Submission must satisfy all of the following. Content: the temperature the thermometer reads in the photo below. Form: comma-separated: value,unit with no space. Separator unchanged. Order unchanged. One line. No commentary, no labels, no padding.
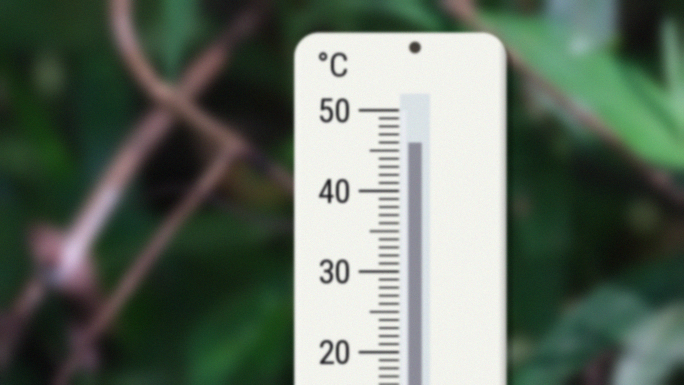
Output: 46,°C
